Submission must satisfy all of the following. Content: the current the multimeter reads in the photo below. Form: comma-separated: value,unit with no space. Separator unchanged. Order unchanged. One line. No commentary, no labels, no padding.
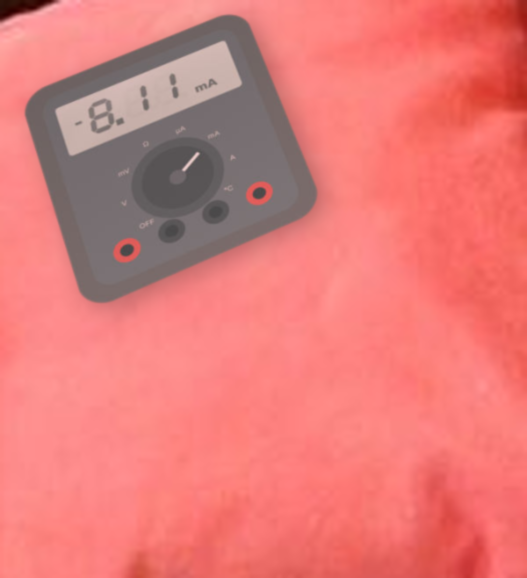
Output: -8.11,mA
